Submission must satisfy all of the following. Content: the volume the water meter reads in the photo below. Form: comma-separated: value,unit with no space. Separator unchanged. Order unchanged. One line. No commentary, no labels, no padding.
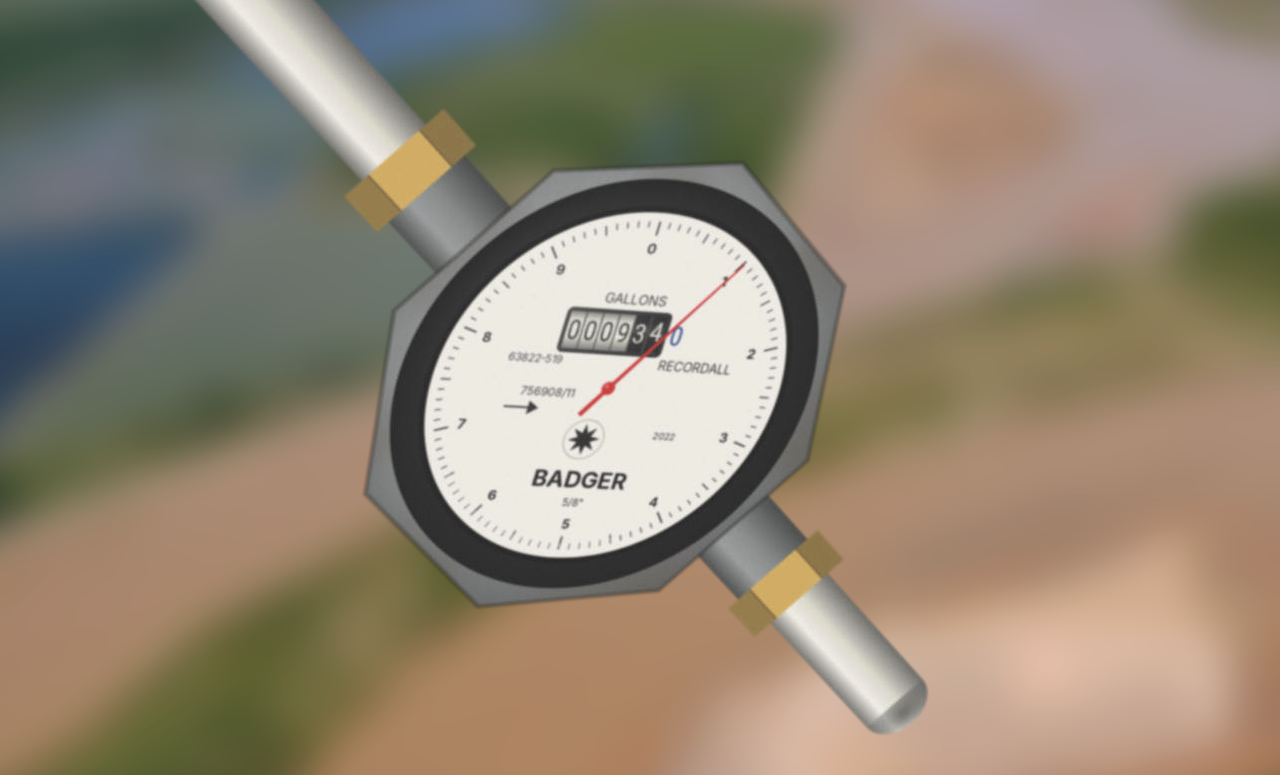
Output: 9341.0,gal
